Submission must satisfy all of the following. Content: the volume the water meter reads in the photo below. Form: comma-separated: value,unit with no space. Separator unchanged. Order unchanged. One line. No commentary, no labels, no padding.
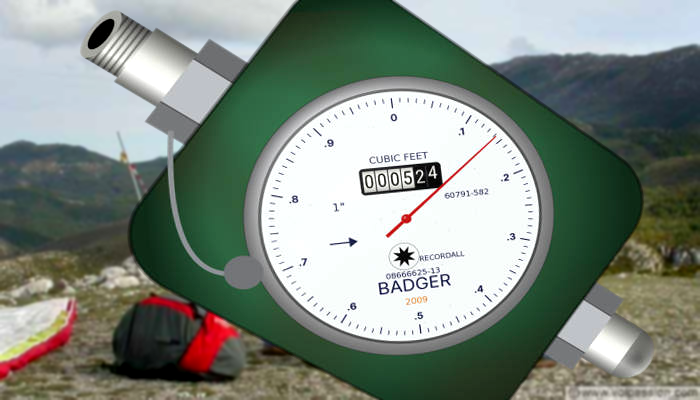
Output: 524.14,ft³
